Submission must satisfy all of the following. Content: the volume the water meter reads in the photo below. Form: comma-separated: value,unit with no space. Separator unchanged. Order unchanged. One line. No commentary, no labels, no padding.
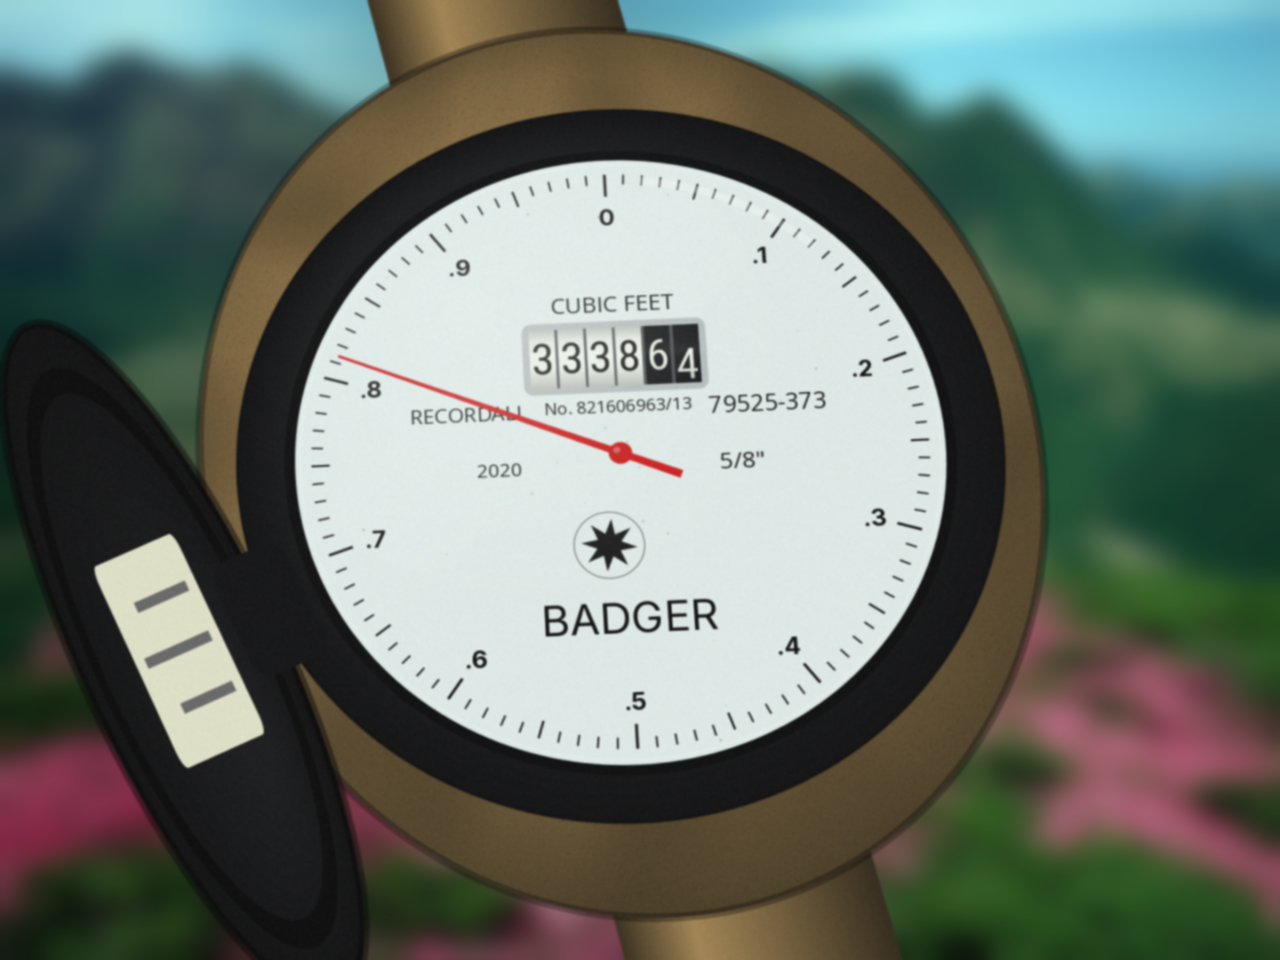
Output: 333863.81,ft³
